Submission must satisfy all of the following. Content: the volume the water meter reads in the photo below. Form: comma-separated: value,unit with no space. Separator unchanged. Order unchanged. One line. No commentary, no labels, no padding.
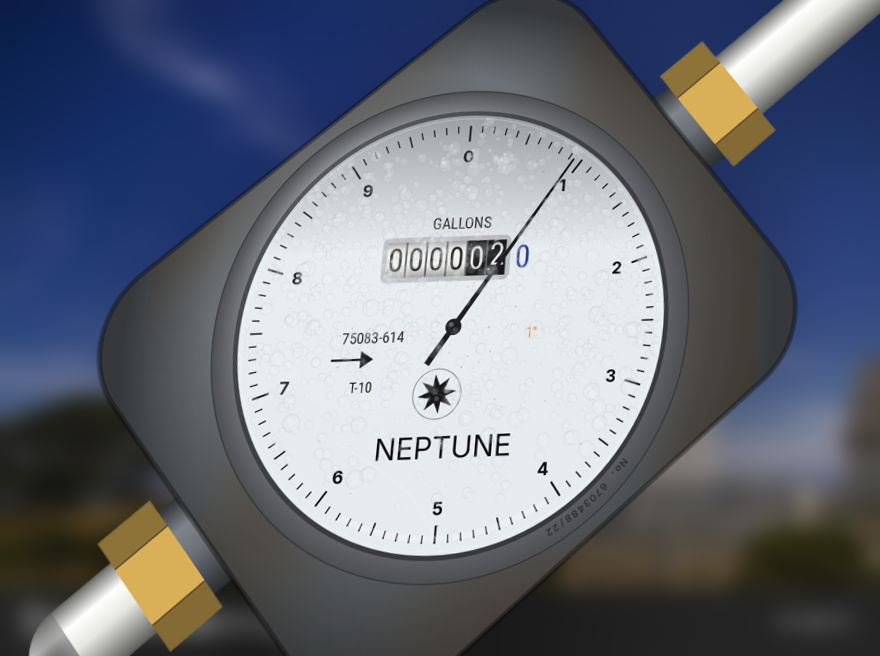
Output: 20.9,gal
